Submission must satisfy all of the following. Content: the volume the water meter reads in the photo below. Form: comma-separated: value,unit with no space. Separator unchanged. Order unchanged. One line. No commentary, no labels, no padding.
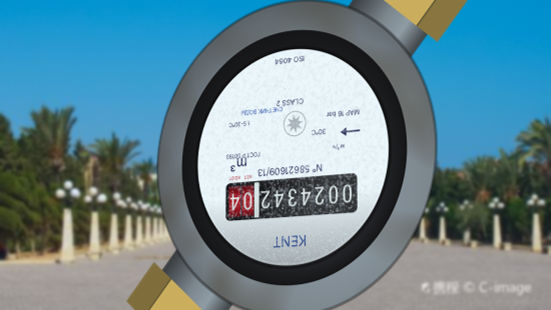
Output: 24342.04,m³
